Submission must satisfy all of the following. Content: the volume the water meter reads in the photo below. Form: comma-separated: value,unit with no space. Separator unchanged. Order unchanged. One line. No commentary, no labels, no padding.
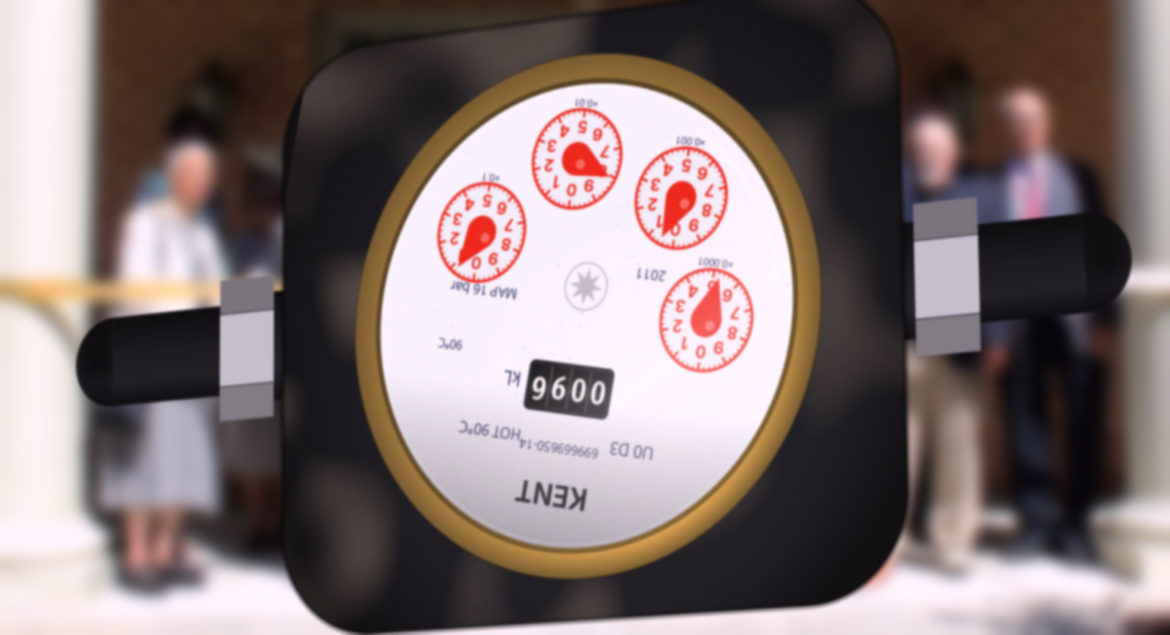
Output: 96.0805,kL
